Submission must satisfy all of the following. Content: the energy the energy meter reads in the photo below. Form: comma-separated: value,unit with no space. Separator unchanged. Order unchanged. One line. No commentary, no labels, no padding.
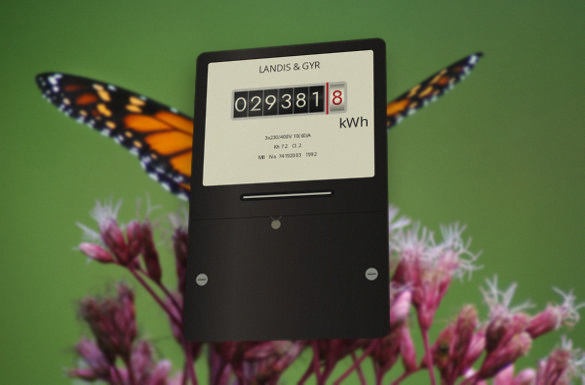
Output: 29381.8,kWh
